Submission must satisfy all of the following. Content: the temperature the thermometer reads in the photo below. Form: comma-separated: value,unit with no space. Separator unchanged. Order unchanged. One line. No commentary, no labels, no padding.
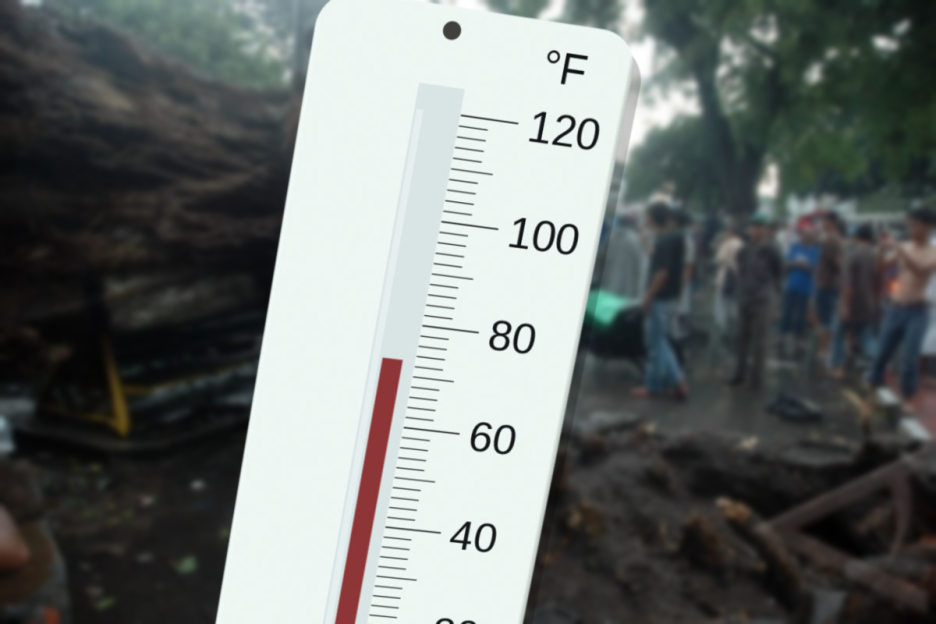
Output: 73,°F
